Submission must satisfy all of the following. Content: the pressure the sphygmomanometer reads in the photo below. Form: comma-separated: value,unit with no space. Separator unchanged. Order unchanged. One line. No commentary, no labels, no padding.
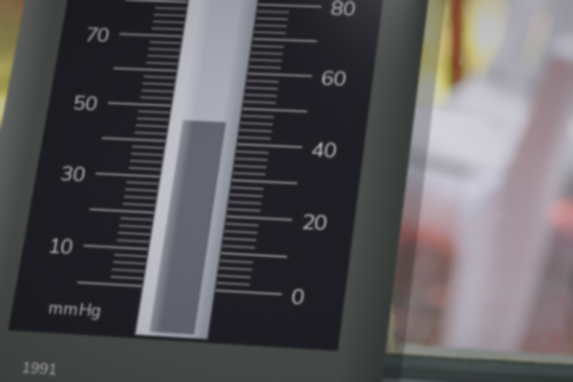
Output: 46,mmHg
